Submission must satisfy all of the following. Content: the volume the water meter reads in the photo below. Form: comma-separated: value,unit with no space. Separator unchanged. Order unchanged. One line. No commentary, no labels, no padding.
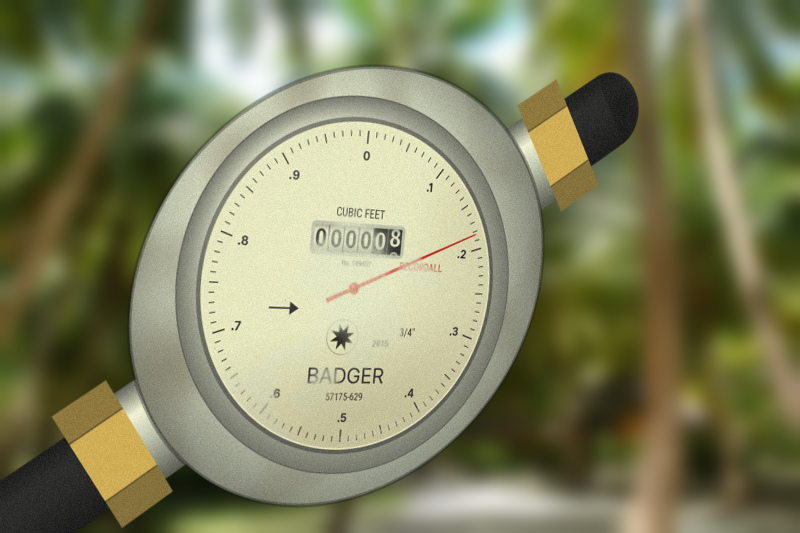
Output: 8.18,ft³
